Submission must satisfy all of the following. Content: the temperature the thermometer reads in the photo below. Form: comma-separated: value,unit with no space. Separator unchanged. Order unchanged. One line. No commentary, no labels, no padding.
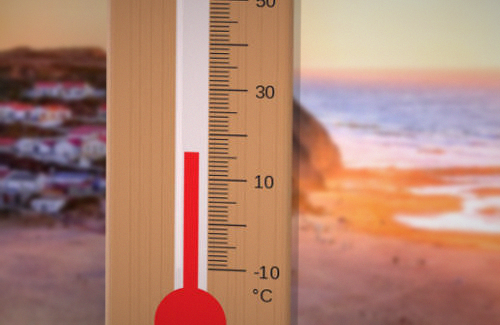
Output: 16,°C
